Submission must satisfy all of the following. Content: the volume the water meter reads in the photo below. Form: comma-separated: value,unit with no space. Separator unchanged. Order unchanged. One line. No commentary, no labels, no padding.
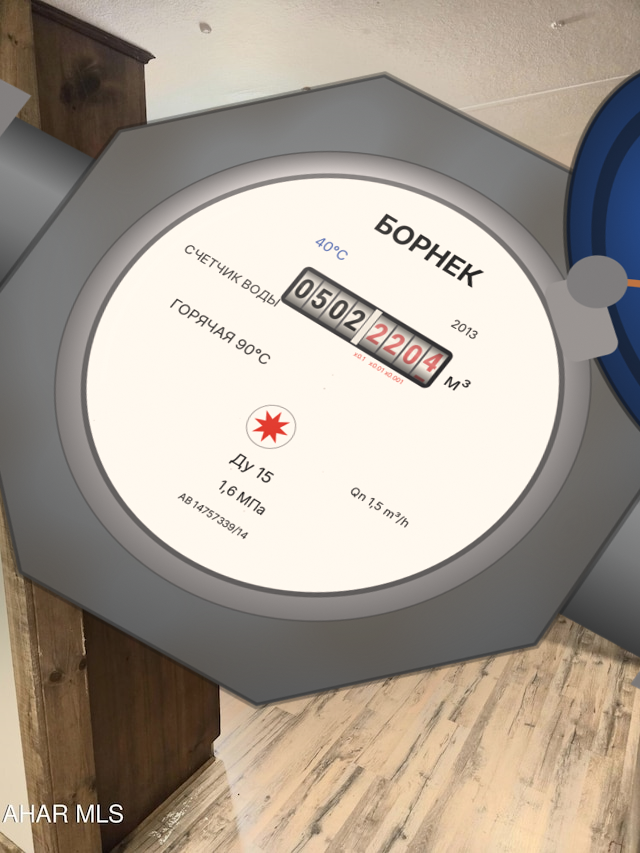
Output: 502.2204,m³
